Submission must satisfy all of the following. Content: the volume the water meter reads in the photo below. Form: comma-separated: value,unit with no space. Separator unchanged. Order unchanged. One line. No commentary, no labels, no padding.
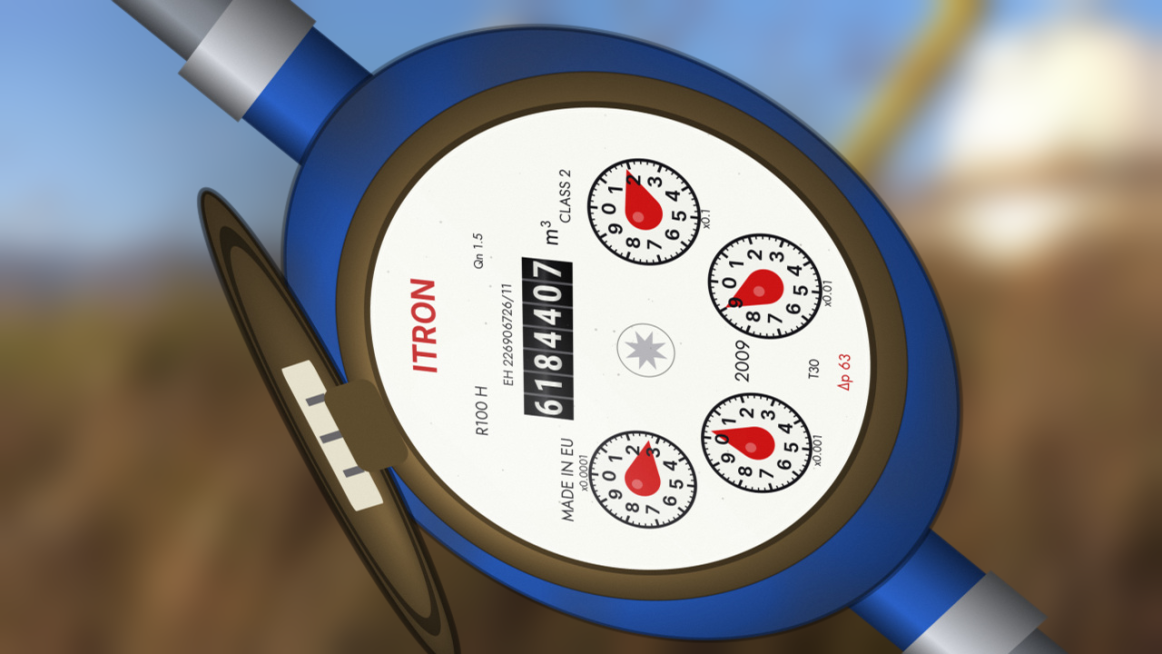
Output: 6184407.1902,m³
